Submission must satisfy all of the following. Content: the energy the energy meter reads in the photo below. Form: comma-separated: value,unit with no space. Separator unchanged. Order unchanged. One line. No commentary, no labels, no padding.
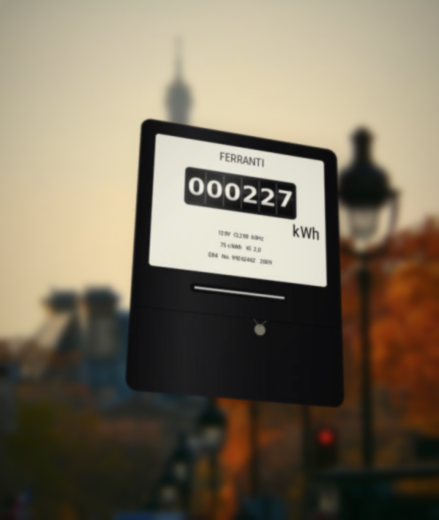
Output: 227,kWh
